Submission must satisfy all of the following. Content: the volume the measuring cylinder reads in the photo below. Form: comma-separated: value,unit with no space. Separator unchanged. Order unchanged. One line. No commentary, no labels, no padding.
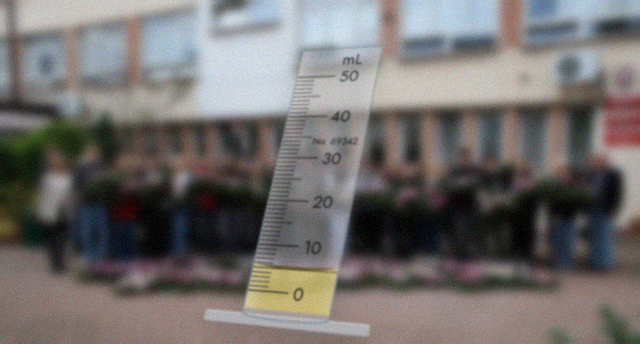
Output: 5,mL
